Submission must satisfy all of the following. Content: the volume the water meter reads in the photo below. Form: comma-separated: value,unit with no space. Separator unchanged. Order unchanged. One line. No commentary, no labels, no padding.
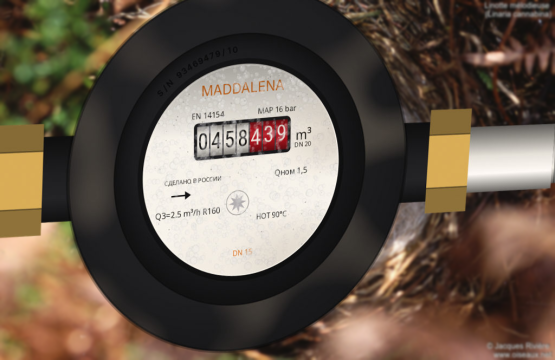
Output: 458.439,m³
